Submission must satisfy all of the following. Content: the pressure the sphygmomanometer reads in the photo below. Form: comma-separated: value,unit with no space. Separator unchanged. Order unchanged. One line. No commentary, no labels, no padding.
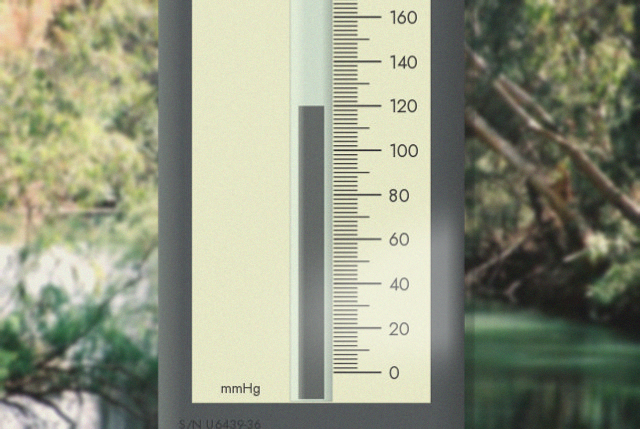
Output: 120,mmHg
